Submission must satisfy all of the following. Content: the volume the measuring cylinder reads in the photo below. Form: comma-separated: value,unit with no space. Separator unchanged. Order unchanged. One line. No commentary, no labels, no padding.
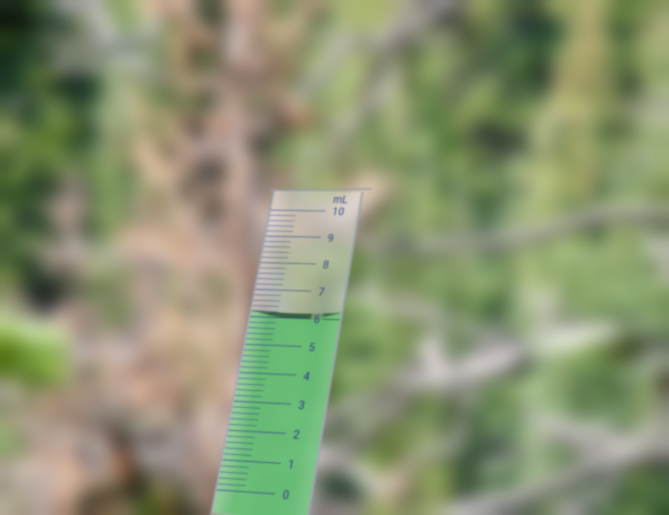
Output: 6,mL
